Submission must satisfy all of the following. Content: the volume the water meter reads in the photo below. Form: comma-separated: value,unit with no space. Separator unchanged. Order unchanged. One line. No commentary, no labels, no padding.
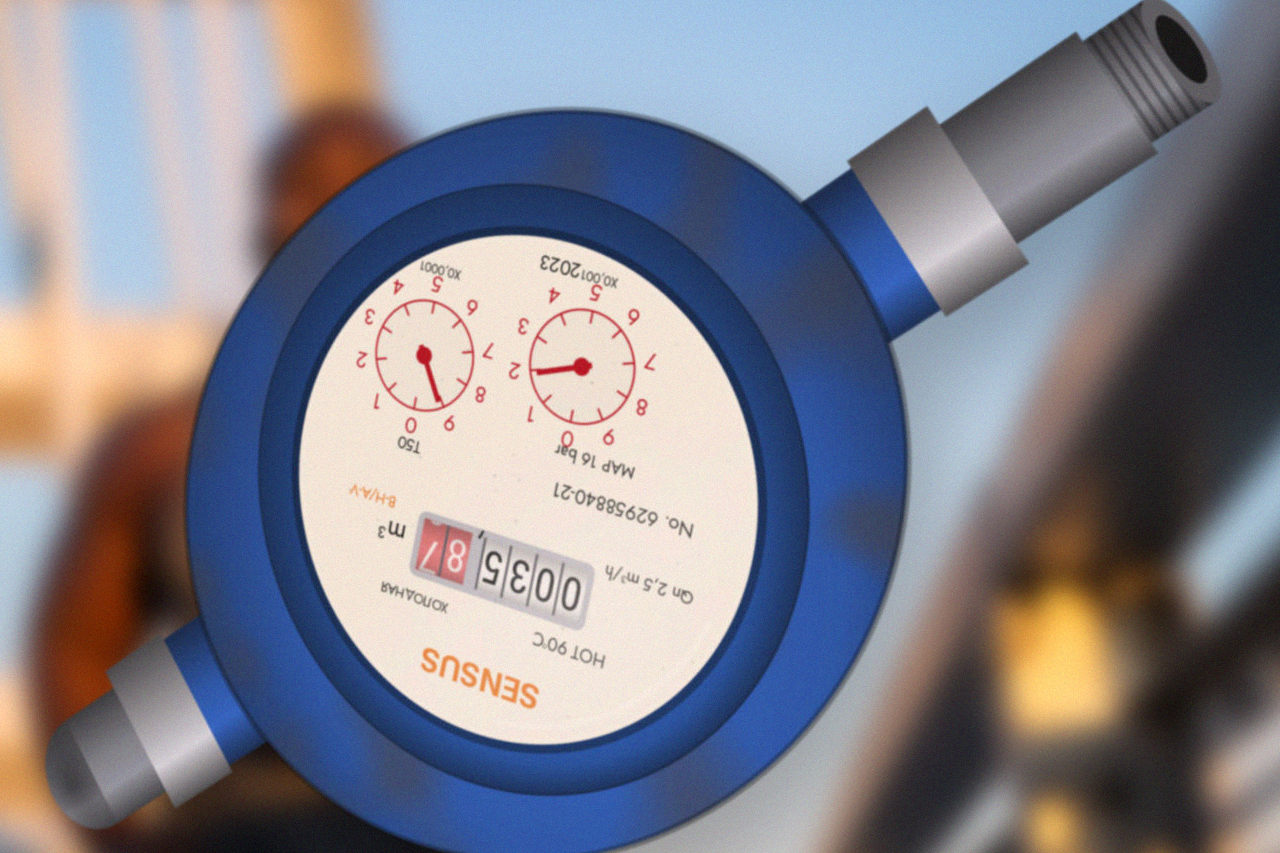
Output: 35.8719,m³
